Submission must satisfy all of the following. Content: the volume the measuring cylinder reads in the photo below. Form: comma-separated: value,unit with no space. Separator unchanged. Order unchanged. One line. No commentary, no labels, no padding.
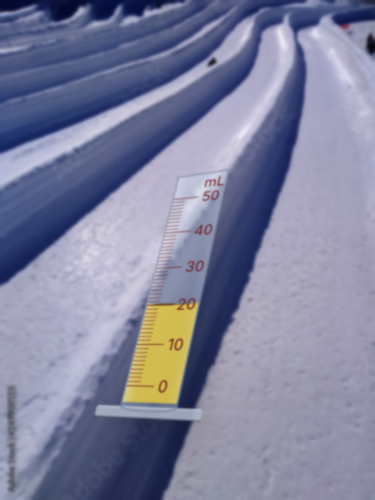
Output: 20,mL
